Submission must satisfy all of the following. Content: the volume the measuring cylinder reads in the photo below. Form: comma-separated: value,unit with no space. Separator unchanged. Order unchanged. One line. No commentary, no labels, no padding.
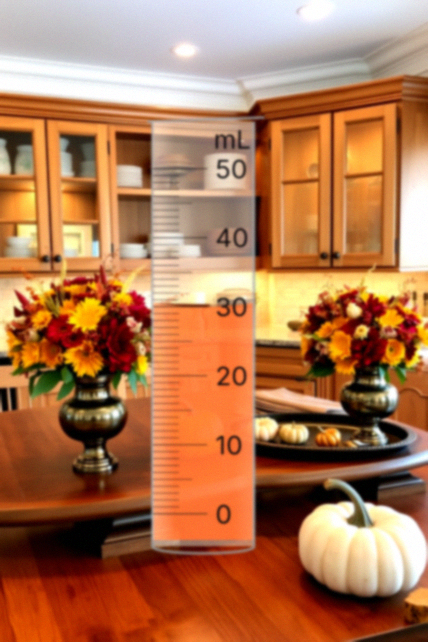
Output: 30,mL
